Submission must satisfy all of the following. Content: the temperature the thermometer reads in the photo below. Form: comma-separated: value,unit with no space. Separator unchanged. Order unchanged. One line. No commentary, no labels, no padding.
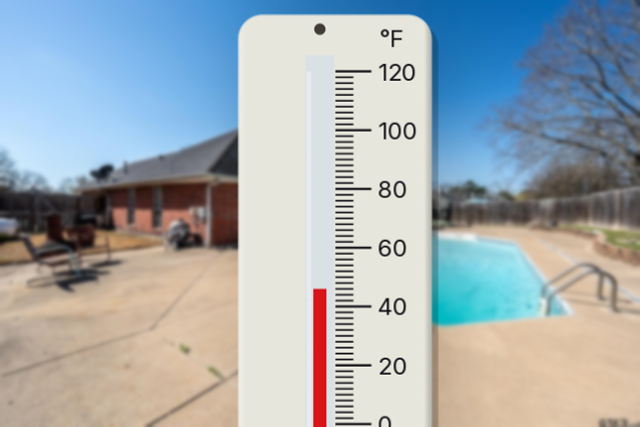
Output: 46,°F
